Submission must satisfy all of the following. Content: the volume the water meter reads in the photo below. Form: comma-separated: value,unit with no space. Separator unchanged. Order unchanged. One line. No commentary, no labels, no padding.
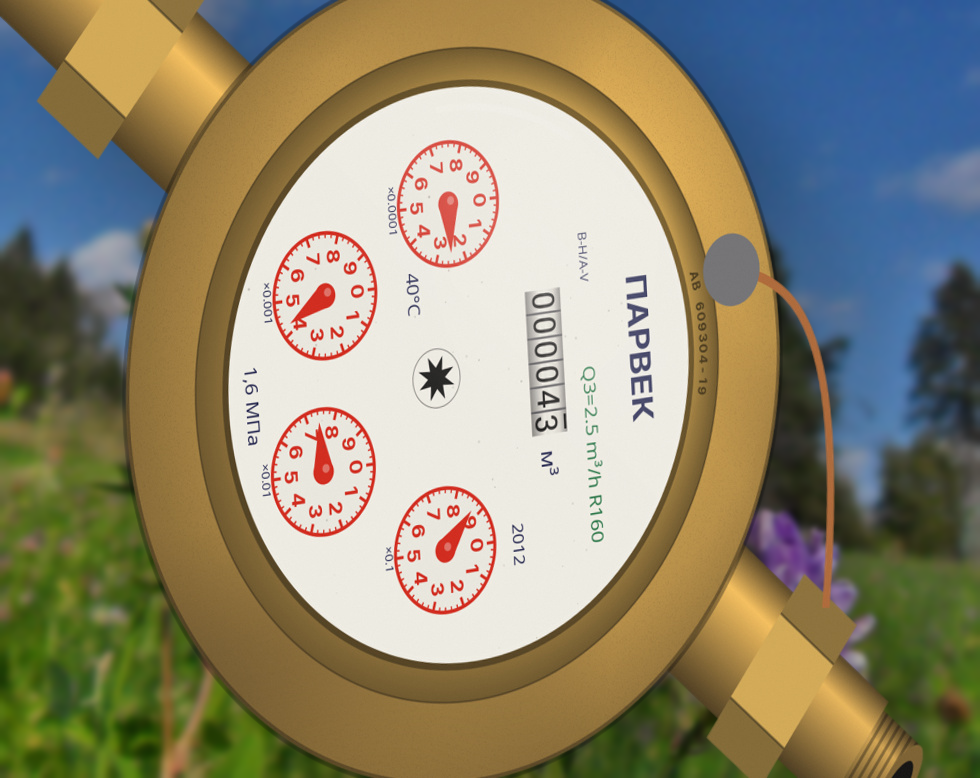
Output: 42.8742,m³
